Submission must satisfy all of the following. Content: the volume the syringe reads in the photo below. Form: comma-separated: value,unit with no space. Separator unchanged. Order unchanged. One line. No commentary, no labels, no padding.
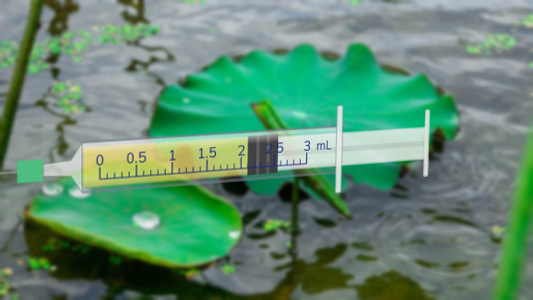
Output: 2.1,mL
